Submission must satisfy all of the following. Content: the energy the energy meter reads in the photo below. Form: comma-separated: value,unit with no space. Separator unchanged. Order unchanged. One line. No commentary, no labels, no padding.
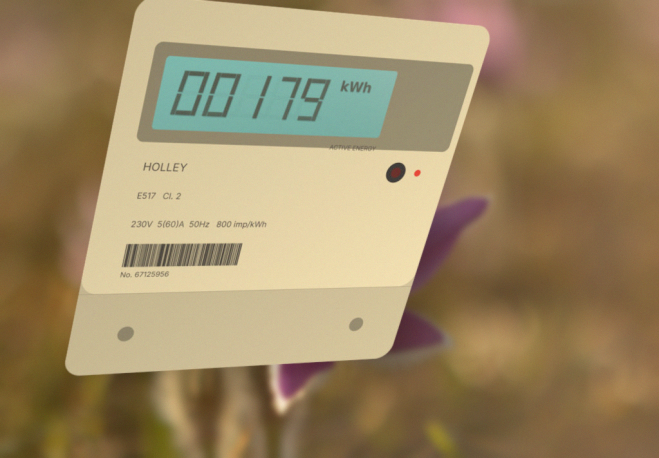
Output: 179,kWh
